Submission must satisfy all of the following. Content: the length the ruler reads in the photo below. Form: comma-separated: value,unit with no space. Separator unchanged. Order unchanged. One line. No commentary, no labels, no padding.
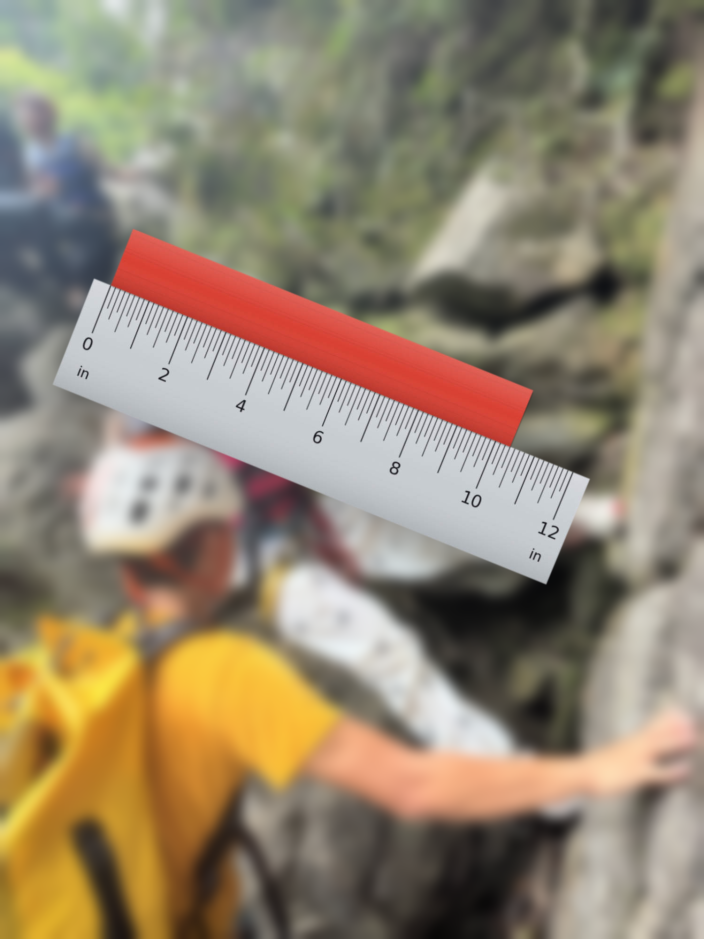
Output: 10.375,in
